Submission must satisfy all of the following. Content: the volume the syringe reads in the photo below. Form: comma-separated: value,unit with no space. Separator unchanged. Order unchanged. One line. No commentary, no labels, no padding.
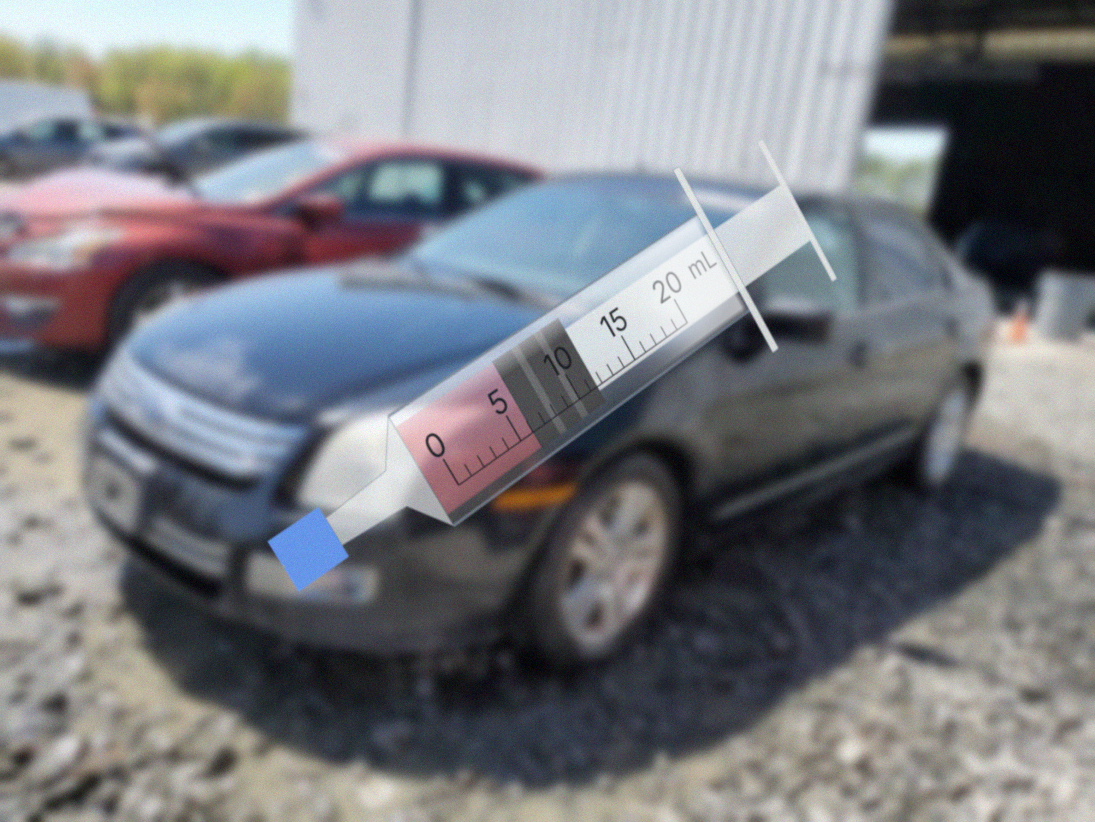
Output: 6,mL
